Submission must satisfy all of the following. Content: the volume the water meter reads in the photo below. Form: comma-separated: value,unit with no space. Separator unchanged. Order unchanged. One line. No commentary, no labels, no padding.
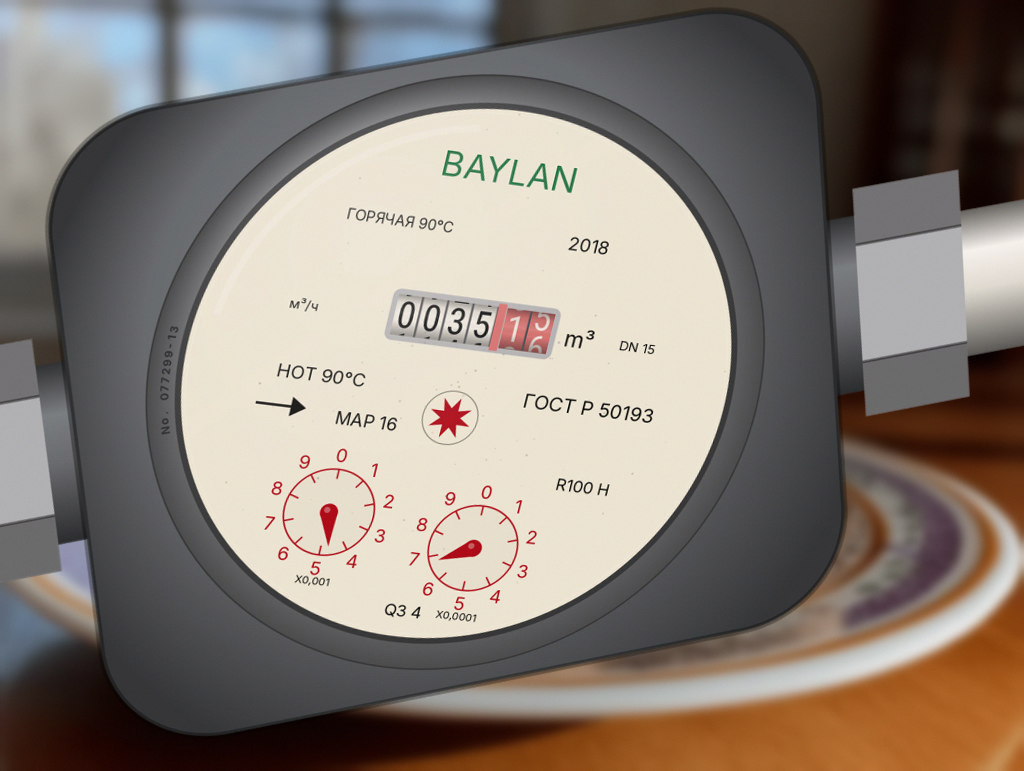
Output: 35.1546,m³
